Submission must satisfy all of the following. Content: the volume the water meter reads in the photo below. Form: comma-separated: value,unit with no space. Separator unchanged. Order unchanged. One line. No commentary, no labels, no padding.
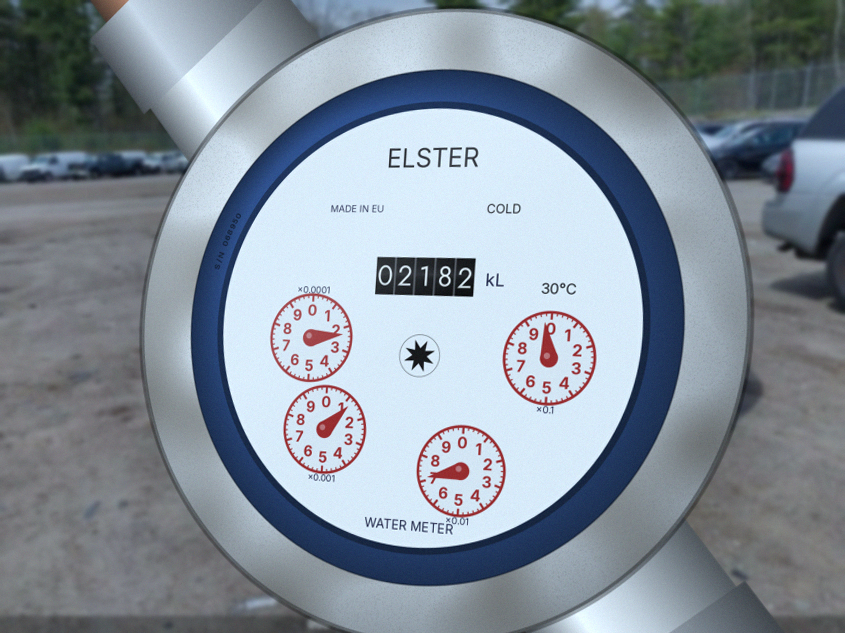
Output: 2181.9712,kL
